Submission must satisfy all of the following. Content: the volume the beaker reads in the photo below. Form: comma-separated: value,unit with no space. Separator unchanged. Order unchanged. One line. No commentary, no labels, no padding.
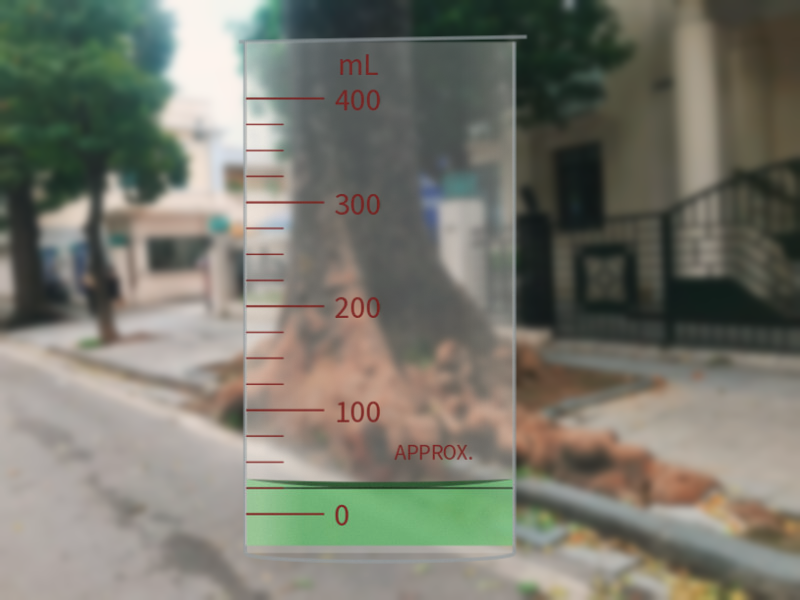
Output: 25,mL
